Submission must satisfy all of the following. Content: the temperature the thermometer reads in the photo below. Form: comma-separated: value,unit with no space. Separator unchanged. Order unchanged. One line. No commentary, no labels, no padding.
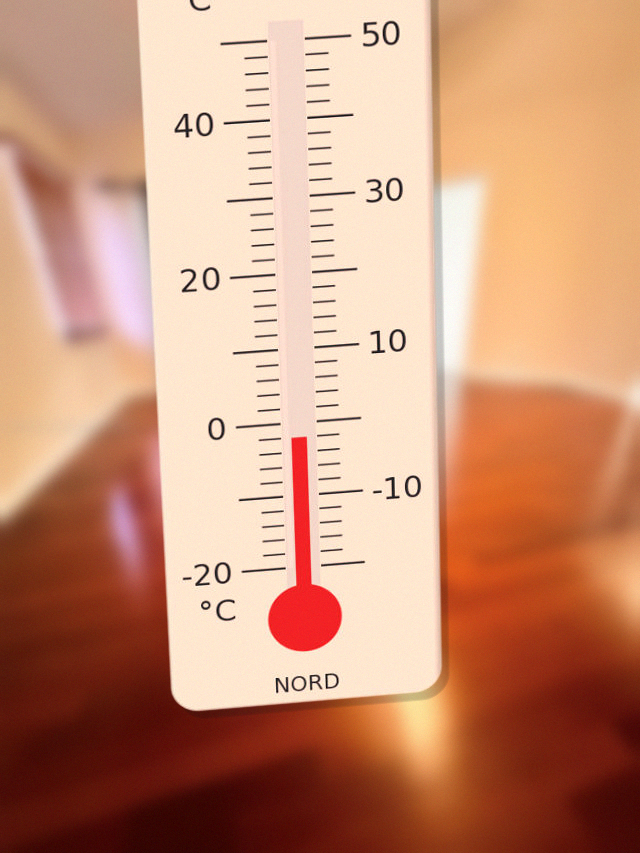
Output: -2,°C
